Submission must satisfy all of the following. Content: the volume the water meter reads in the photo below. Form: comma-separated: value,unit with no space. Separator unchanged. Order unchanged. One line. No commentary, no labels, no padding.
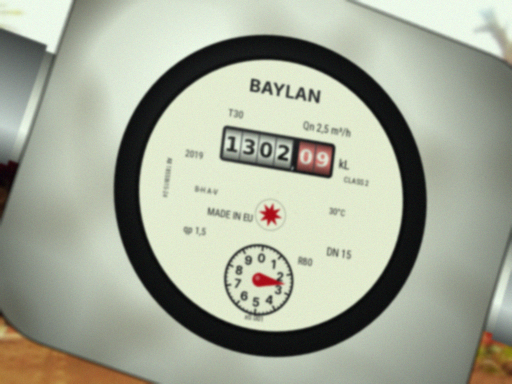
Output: 1302.092,kL
